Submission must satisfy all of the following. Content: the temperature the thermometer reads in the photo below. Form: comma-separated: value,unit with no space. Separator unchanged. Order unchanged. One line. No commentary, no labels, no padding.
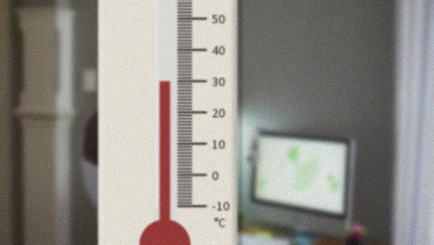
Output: 30,°C
